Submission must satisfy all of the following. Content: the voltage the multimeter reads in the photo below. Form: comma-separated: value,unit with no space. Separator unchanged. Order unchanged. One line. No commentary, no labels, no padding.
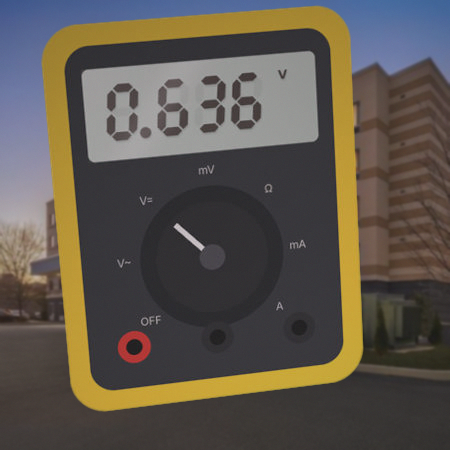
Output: 0.636,V
